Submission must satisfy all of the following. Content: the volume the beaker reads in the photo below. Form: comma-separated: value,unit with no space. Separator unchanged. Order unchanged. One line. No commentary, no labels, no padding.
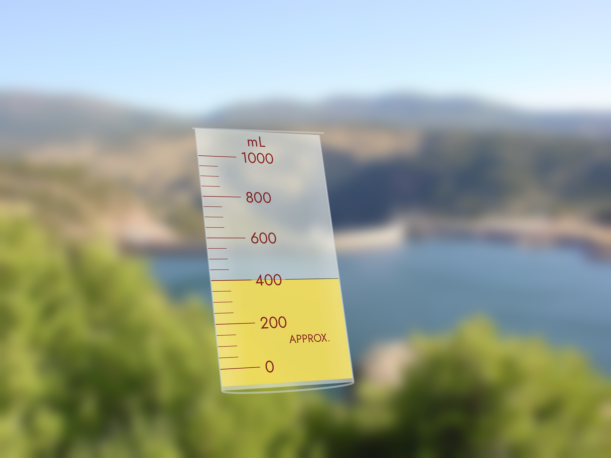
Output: 400,mL
